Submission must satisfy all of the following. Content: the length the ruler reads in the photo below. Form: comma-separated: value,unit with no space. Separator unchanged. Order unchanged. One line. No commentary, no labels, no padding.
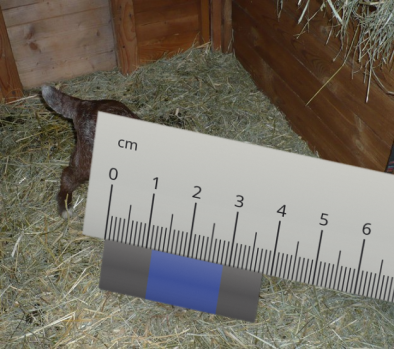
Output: 3.8,cm
